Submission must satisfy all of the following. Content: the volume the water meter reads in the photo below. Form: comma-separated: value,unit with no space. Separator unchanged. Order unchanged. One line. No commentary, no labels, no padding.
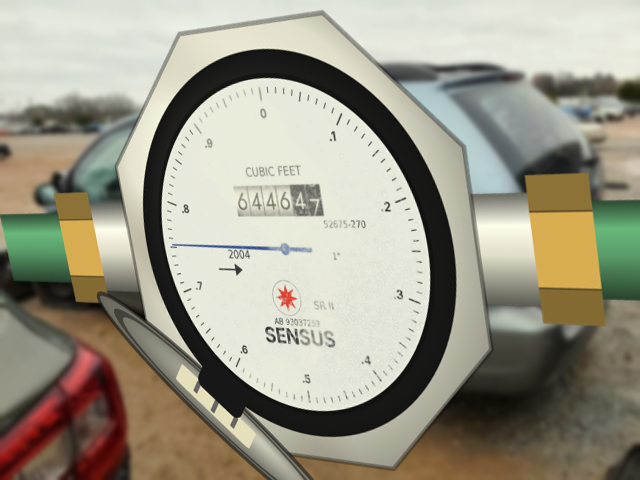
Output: 644646.75,ft³
